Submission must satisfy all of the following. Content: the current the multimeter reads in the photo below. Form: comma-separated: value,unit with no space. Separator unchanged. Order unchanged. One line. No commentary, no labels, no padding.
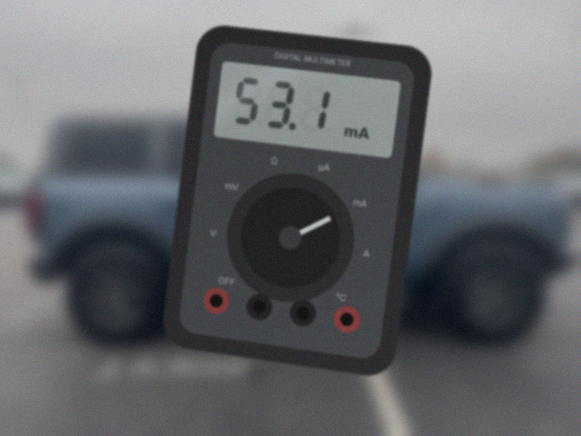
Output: 53.1,mA
